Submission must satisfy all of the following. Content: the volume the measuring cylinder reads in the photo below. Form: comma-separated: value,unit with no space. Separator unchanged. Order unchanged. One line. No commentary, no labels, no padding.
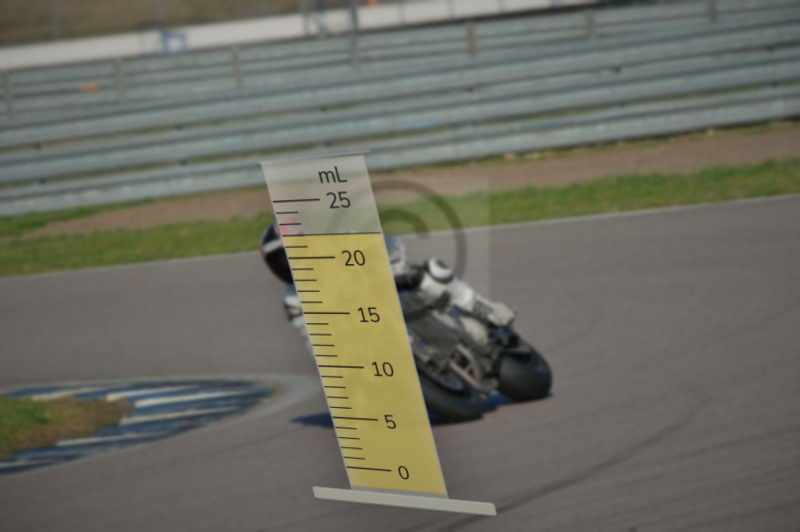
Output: 22,mL
